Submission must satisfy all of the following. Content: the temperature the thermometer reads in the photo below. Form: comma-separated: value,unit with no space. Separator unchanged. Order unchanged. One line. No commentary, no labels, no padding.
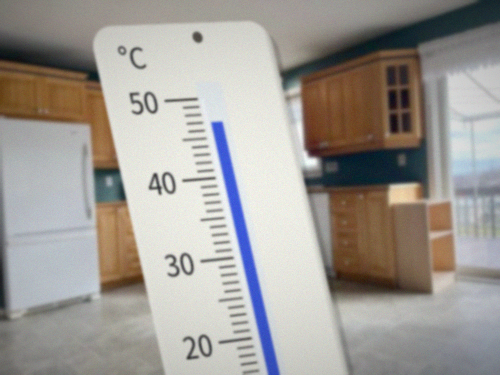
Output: 47,°C
